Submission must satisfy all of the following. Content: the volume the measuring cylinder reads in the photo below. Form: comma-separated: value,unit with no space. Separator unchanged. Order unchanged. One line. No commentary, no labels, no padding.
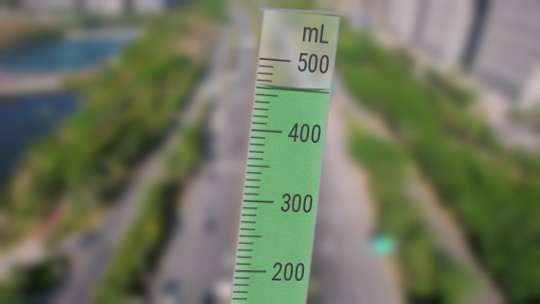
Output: 460,mL
